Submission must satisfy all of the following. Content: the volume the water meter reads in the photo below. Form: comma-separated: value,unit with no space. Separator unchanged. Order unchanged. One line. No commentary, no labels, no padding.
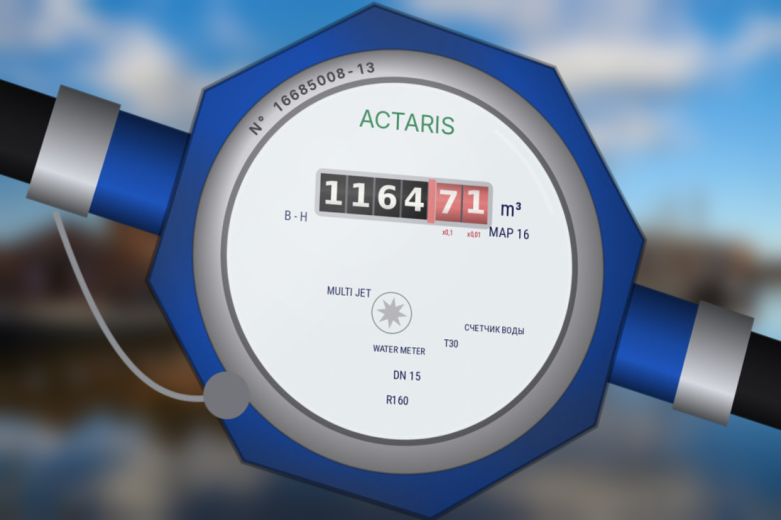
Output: 1164.71,m³
